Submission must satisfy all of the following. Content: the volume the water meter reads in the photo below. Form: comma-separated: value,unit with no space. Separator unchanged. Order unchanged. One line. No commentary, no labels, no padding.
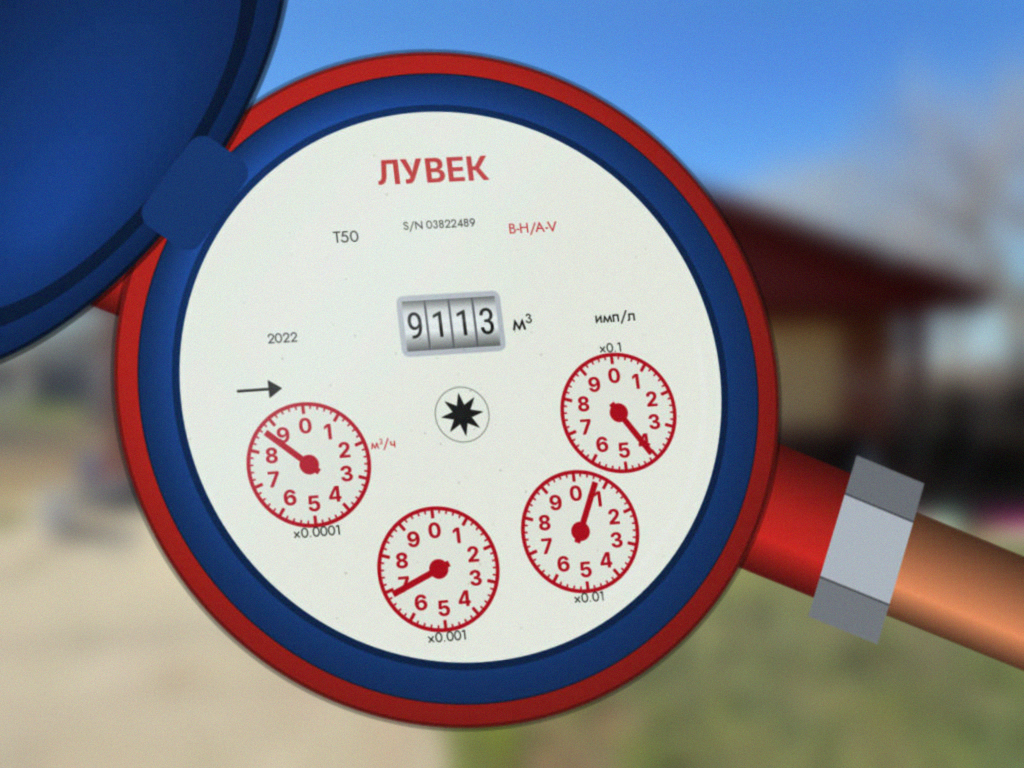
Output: 9113.4068,m³
